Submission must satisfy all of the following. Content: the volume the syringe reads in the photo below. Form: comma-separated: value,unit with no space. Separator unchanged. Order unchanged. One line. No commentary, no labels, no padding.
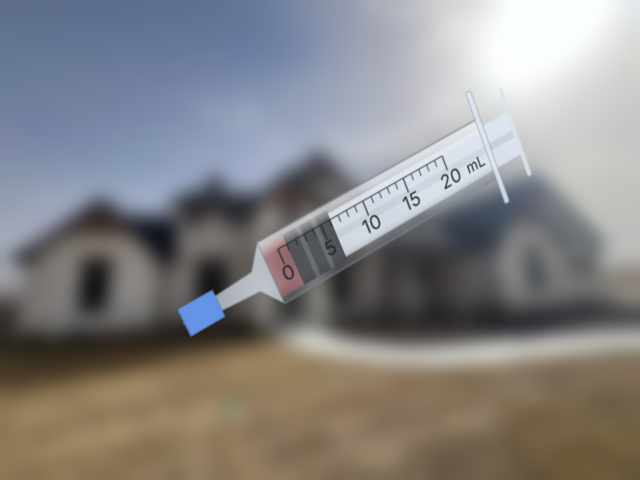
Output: 1,mL
